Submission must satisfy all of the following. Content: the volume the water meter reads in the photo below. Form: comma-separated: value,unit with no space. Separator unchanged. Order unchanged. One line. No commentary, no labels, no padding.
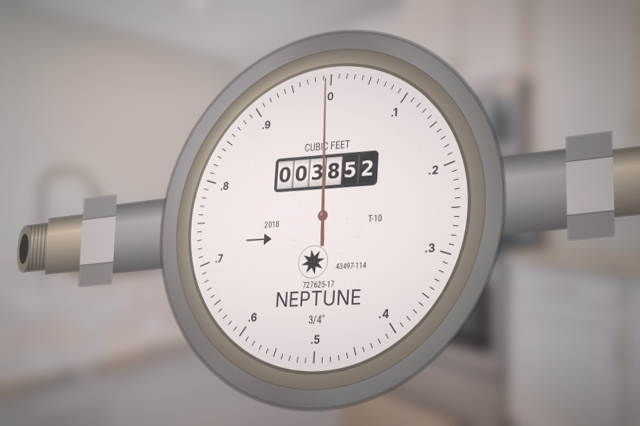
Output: 3851.99,ft³
